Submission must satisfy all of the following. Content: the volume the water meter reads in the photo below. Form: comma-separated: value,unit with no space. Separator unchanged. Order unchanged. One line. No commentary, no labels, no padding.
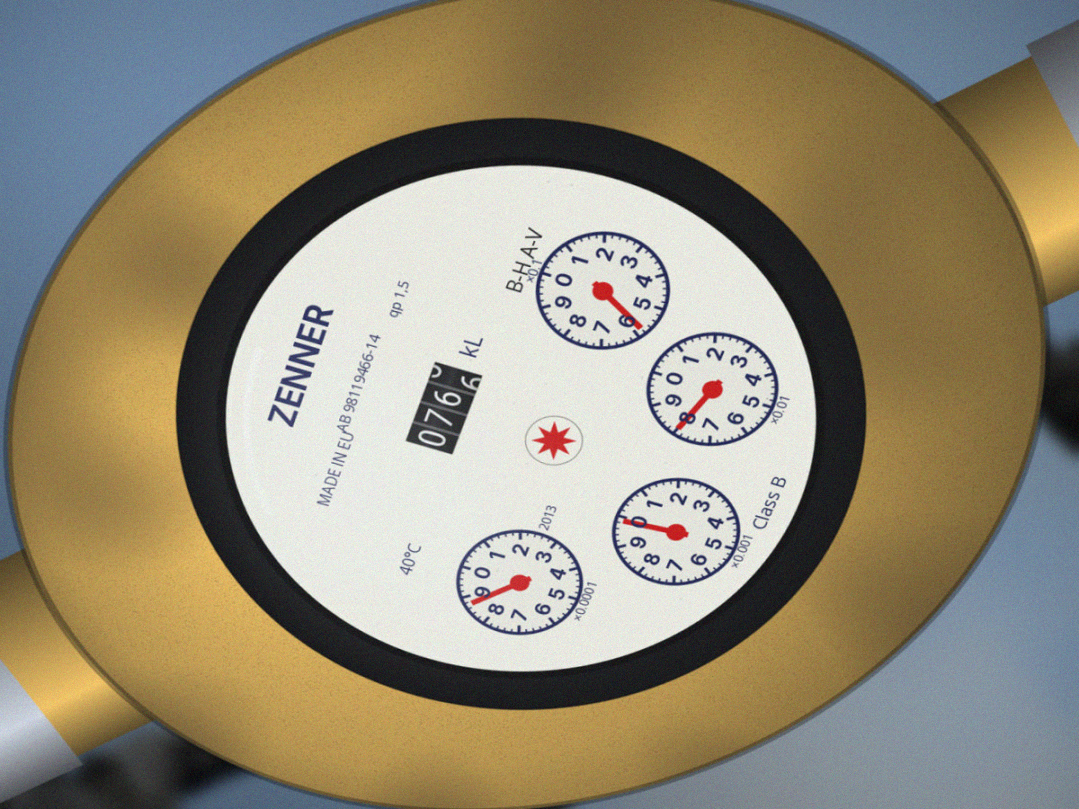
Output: 765.5798,kL
